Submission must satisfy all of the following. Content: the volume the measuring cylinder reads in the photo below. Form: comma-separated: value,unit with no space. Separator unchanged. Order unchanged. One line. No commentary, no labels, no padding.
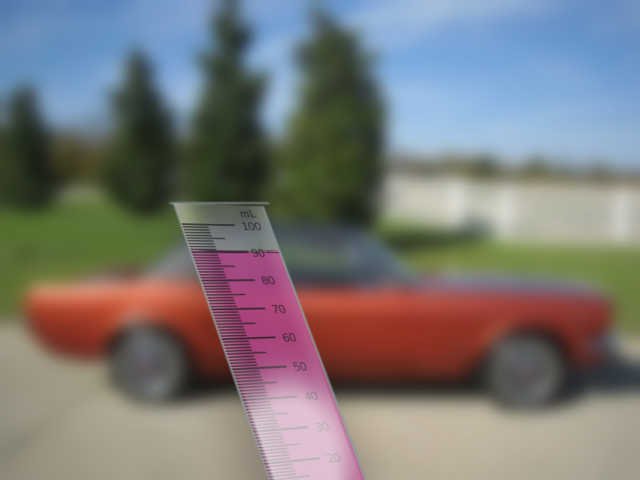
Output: 90,mL
